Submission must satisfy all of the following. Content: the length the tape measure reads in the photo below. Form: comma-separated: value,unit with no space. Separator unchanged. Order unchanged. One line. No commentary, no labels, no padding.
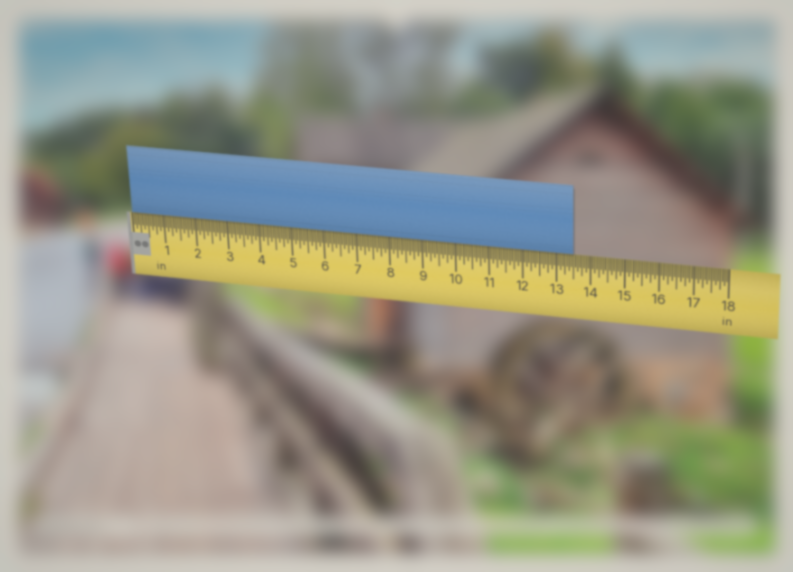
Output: 13.5,in
